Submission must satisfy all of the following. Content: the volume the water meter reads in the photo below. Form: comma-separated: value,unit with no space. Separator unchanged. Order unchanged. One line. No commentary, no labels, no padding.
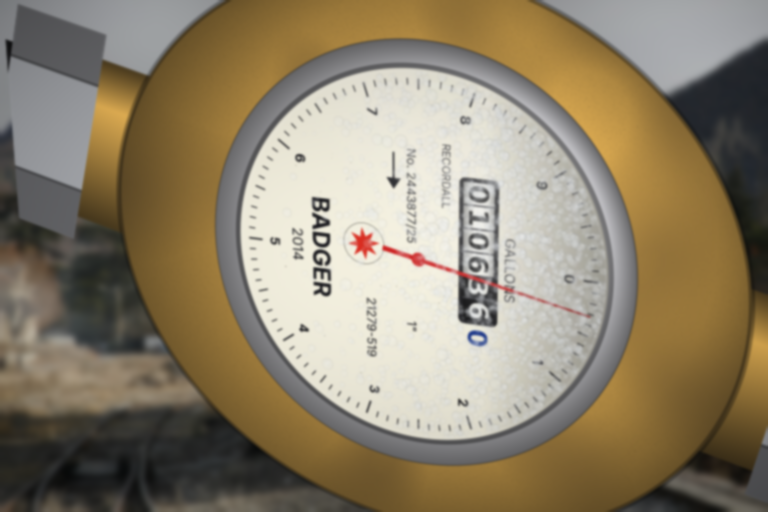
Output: 106360.3,gal
